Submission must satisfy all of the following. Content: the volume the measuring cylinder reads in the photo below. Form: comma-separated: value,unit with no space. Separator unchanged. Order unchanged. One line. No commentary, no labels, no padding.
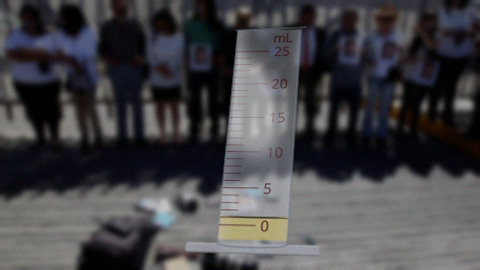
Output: 1,mL
